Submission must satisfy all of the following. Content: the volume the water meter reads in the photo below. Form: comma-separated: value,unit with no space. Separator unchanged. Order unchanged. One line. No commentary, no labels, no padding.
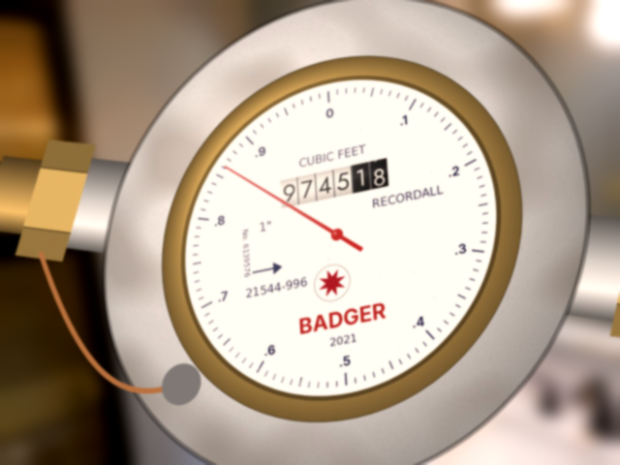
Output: 974517.86,ft³
